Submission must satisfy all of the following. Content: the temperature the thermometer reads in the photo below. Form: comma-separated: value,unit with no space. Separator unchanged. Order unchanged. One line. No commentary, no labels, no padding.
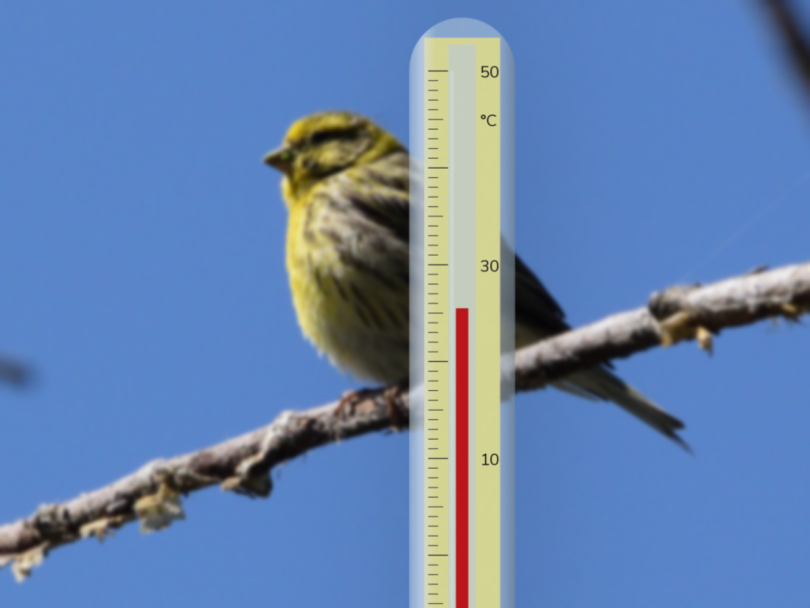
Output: 25.5,°C
